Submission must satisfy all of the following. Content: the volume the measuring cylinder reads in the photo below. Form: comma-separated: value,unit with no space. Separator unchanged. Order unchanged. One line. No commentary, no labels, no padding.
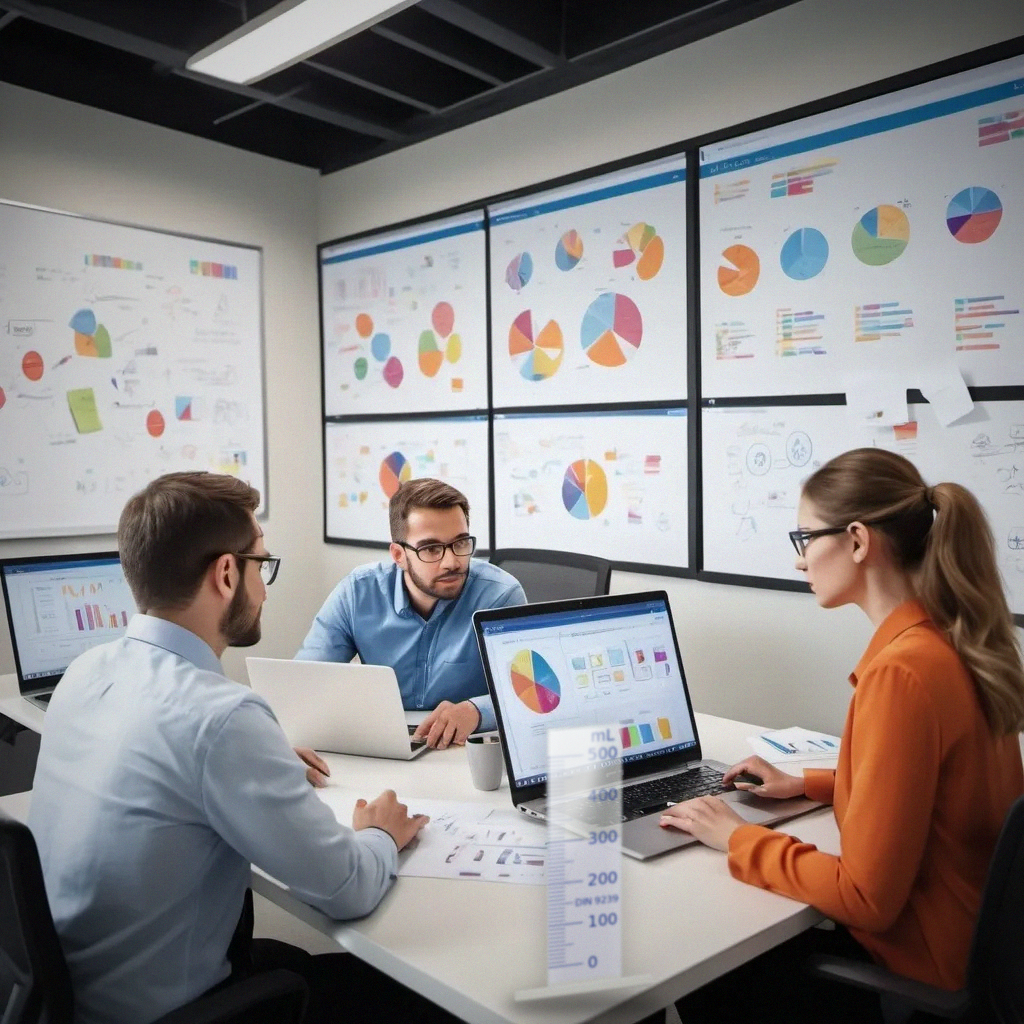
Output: 300,mL
